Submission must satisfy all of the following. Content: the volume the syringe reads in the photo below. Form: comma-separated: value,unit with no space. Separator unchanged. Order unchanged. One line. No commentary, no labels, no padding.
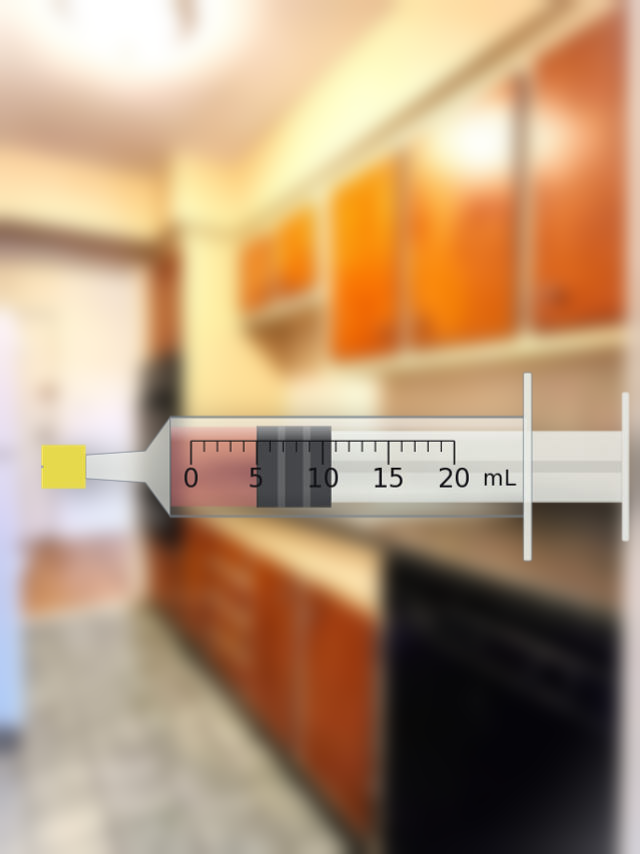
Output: 5,mL
